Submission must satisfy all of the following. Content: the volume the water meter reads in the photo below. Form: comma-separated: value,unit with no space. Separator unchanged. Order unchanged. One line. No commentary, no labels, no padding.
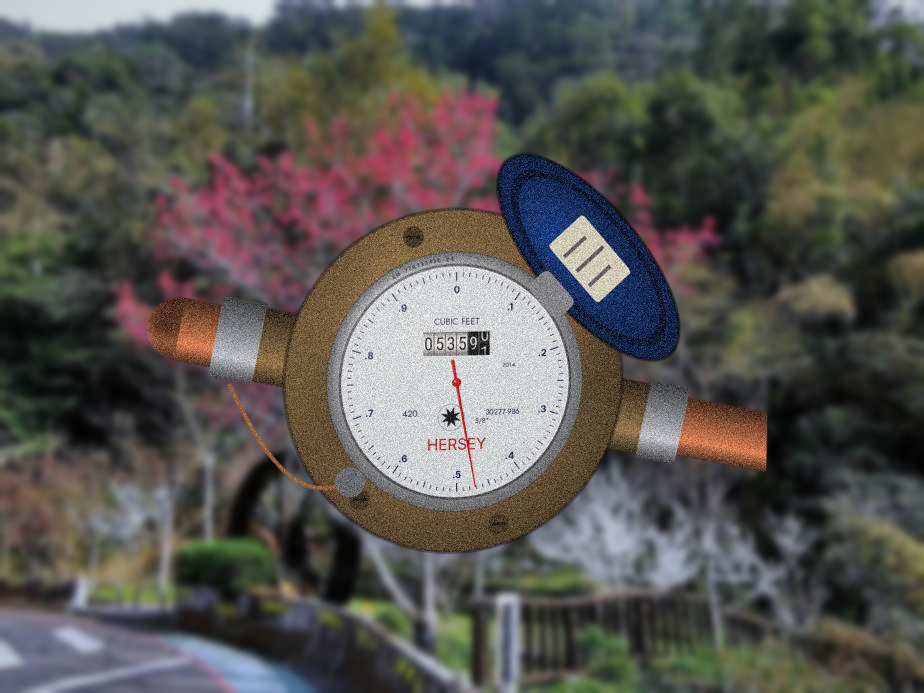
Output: 53590.47,ft³
